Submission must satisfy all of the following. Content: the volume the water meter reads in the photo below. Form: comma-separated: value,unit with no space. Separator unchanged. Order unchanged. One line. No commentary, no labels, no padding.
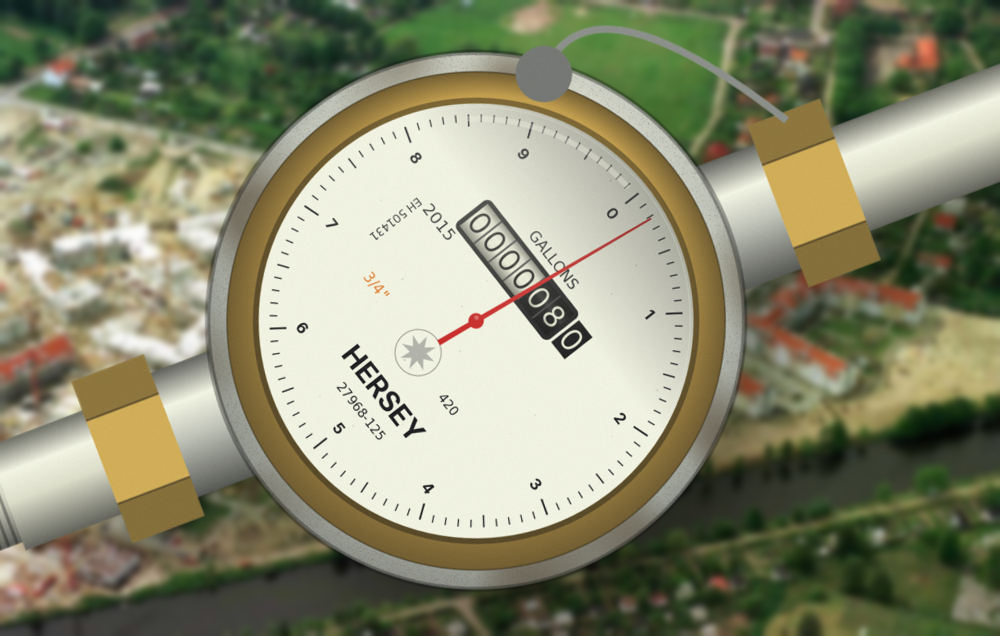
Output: 80.2,gal
